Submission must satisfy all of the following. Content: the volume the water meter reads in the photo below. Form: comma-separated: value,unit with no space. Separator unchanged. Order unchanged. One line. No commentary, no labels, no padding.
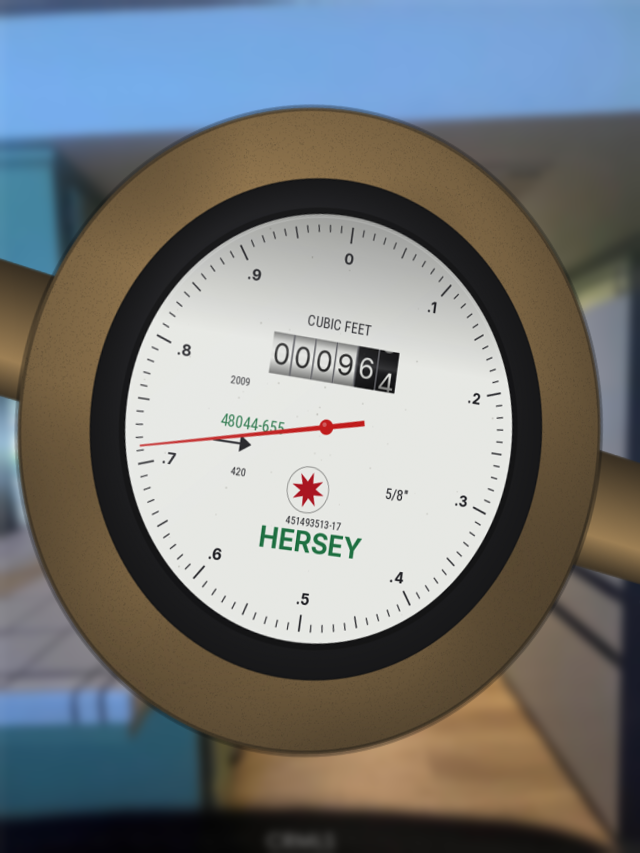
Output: 963.71,ft³
